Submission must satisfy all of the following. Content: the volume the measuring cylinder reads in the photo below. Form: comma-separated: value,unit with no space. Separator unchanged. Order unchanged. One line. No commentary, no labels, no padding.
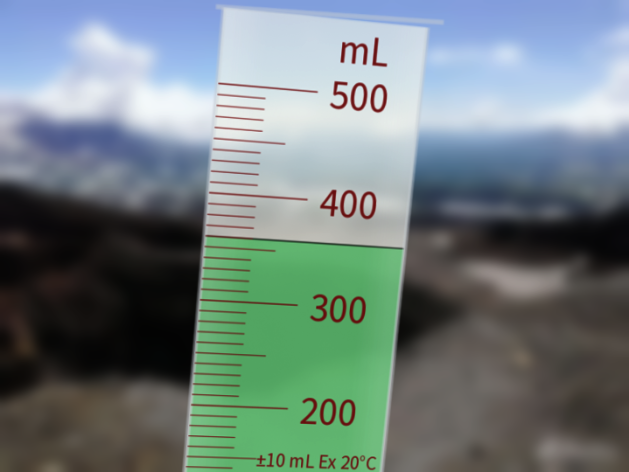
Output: 360,mL
